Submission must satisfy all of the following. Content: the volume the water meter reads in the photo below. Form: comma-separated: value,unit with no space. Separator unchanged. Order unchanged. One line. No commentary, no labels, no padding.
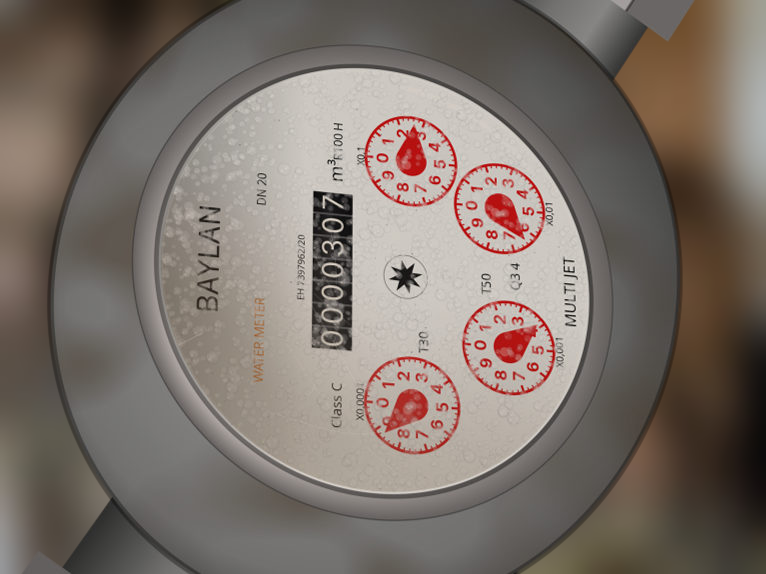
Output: 307.2638,m³
